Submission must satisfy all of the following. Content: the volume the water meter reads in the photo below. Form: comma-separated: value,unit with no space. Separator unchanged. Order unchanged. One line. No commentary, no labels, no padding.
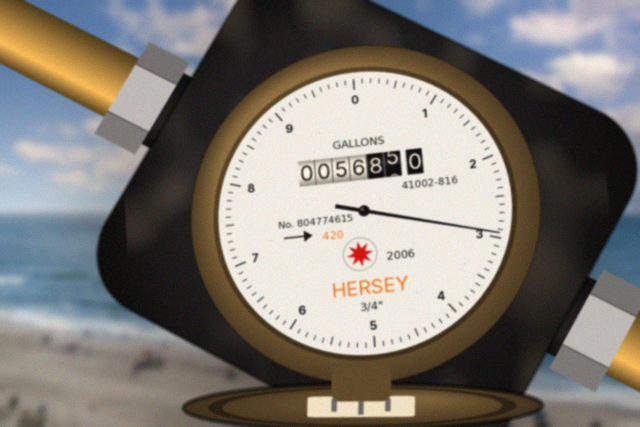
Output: 56852.9,gal
